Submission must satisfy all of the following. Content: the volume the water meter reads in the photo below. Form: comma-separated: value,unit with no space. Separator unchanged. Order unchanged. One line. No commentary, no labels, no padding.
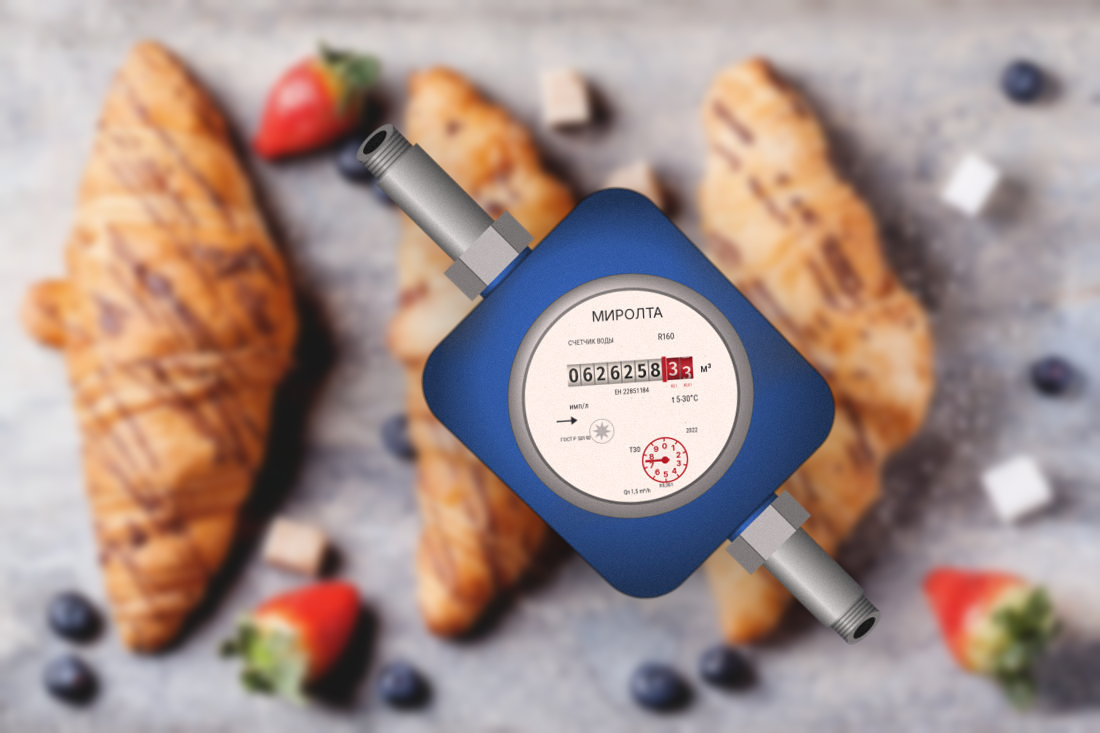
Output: 626258.327,m³
